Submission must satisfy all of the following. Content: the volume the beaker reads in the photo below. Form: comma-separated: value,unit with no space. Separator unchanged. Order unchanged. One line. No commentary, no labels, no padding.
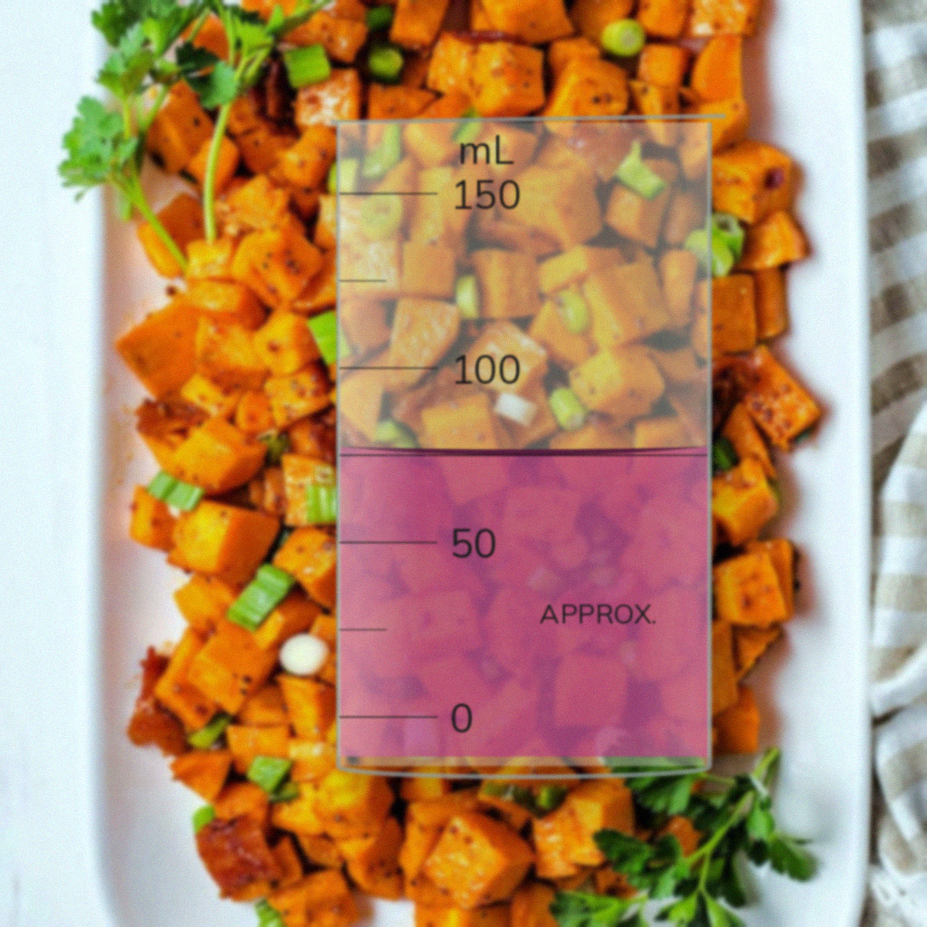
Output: 75,mL
